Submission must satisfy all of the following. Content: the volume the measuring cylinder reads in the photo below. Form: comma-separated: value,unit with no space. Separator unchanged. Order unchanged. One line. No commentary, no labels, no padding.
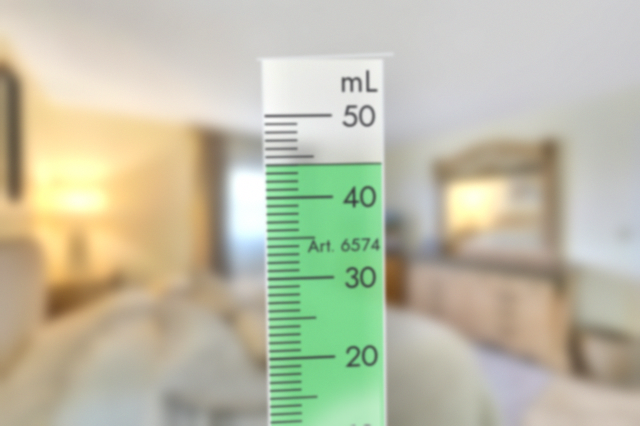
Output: 44,mL
